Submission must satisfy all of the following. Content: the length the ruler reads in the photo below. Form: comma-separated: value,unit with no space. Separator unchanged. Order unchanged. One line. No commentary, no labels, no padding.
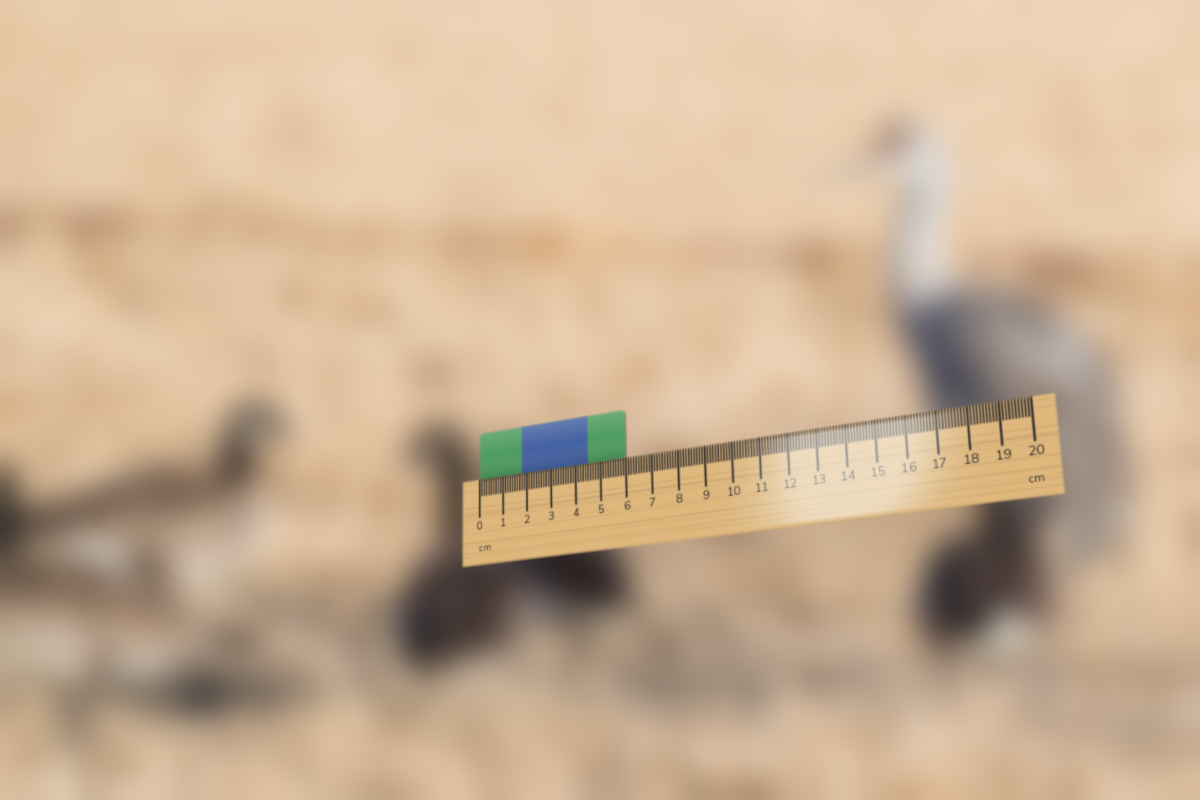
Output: 6,cm
